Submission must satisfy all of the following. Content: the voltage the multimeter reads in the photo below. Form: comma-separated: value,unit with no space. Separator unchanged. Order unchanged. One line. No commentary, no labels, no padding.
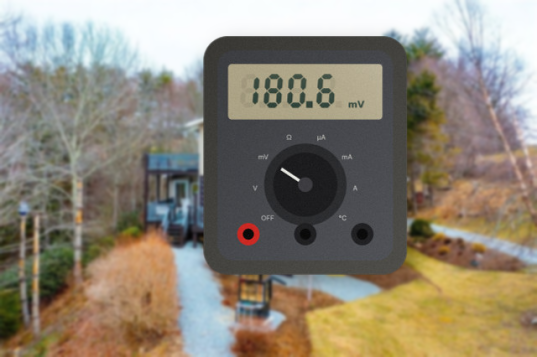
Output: 180.6,mV
